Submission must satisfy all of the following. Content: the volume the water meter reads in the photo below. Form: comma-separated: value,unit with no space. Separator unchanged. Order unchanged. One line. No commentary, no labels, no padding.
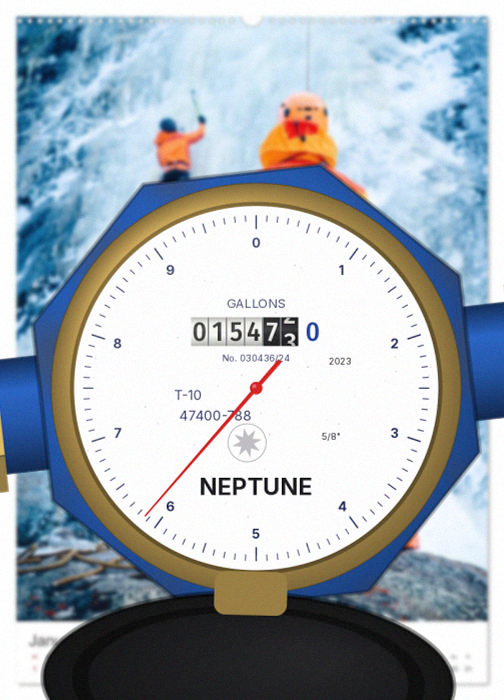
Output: 154726.1,gal
